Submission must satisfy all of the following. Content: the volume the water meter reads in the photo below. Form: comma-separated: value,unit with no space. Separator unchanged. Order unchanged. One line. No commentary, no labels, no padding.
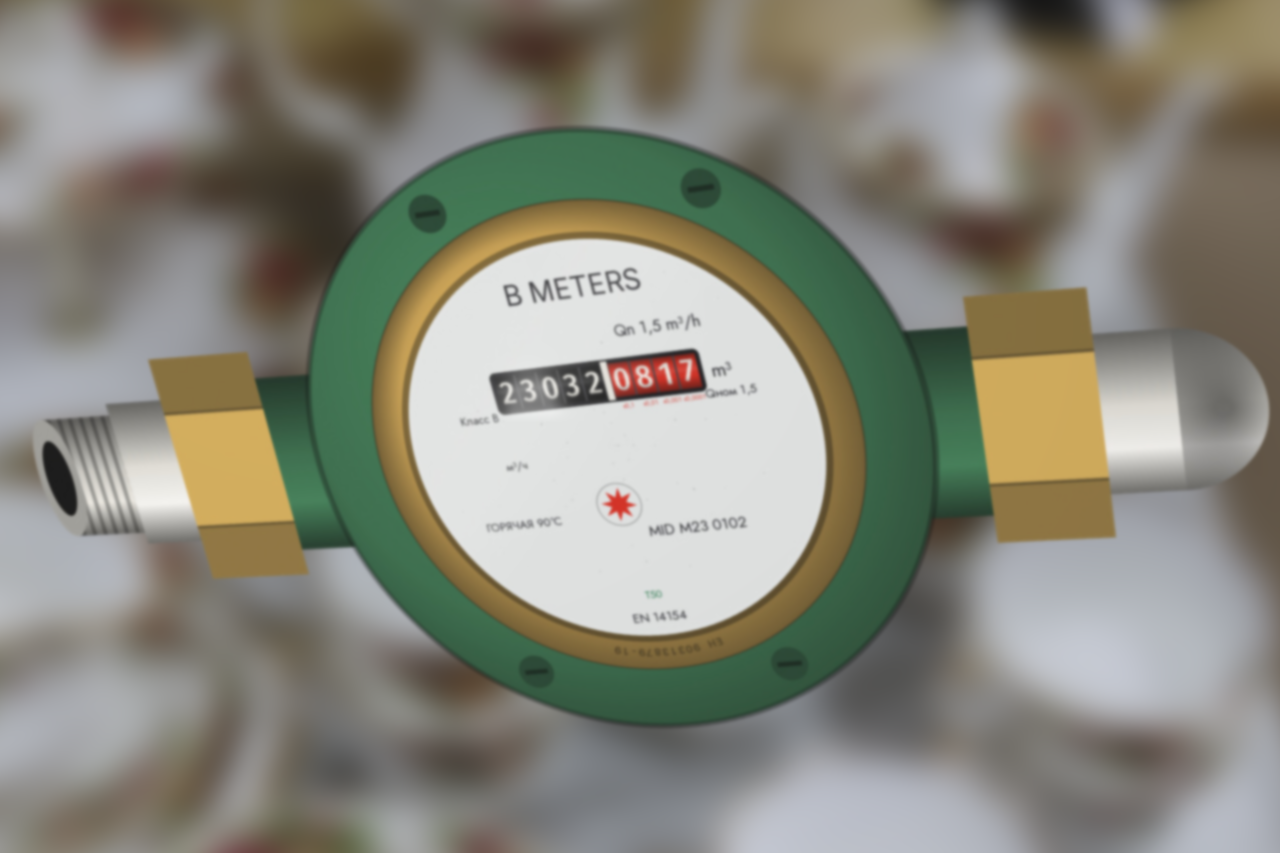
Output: 23032.0817,m³
